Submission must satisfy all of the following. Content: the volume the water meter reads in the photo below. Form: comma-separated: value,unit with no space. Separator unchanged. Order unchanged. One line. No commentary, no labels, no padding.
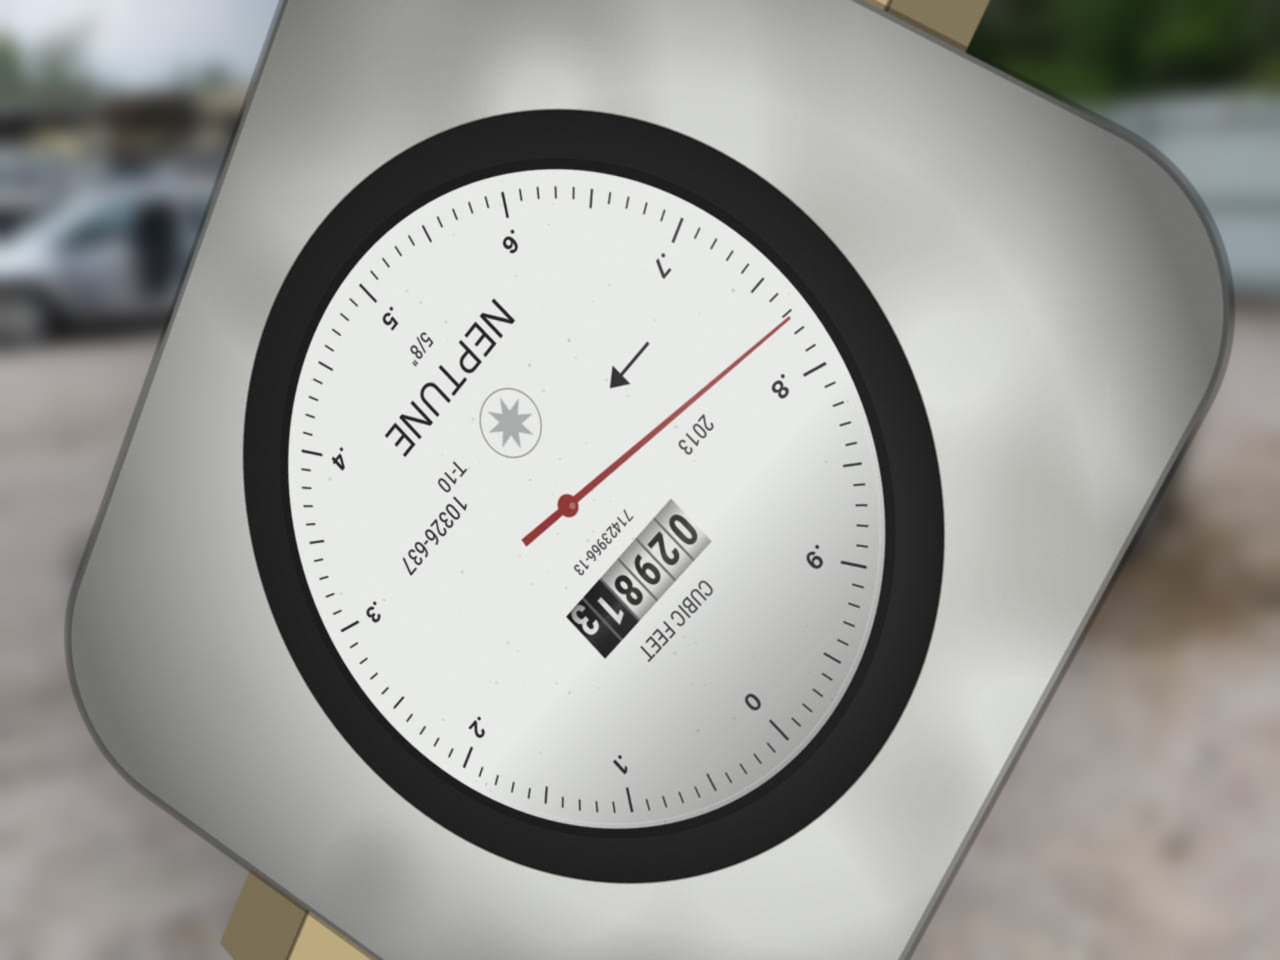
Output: 29812.77,ft³
